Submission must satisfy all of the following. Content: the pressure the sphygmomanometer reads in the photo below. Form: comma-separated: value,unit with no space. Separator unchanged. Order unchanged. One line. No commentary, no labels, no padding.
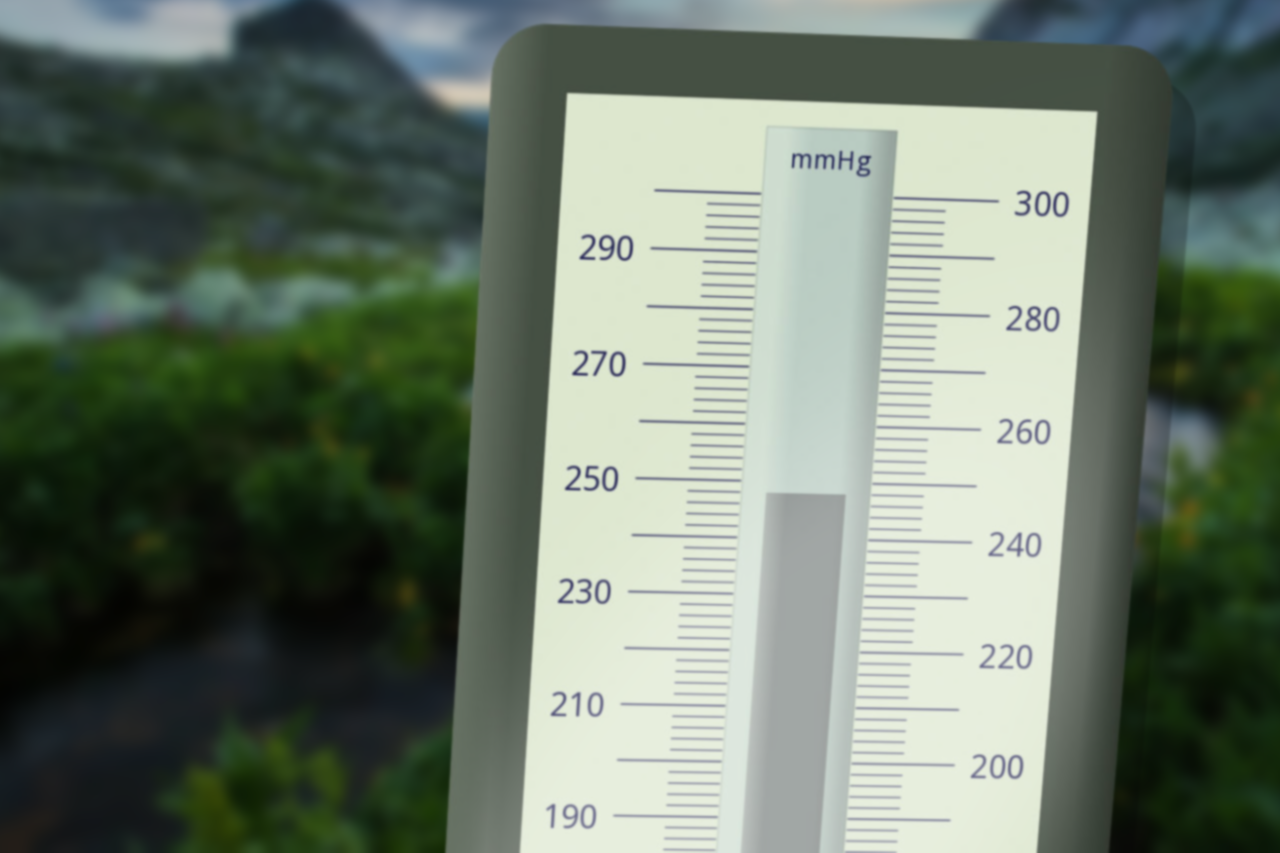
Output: 248,mmHg
